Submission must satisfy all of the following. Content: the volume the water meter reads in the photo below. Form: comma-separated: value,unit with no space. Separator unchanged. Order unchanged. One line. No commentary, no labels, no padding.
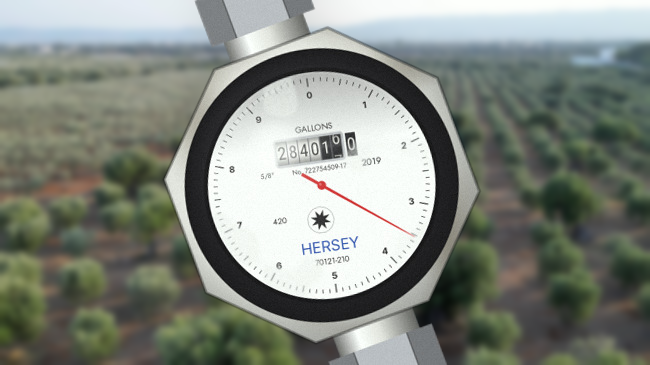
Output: 2840163.5,gal
